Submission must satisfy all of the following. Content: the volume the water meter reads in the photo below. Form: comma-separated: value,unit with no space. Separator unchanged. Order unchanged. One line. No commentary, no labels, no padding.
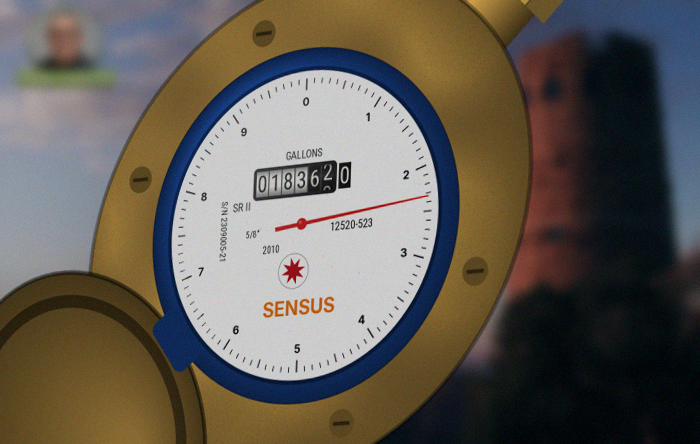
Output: 183622.3,gal
